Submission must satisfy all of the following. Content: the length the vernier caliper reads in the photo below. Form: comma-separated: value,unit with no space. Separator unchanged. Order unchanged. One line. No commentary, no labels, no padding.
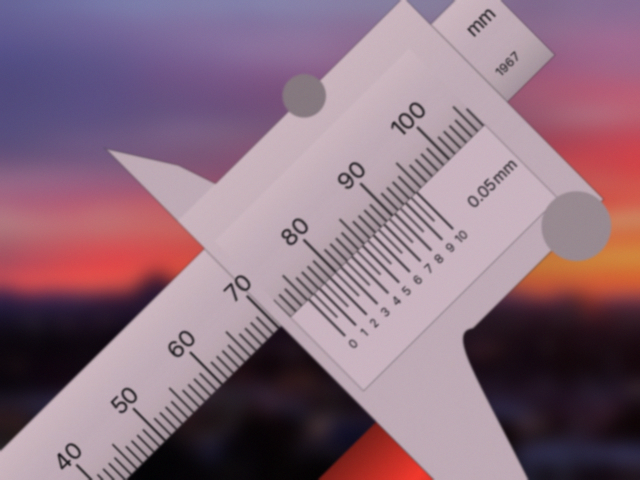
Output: 75.2,mm
